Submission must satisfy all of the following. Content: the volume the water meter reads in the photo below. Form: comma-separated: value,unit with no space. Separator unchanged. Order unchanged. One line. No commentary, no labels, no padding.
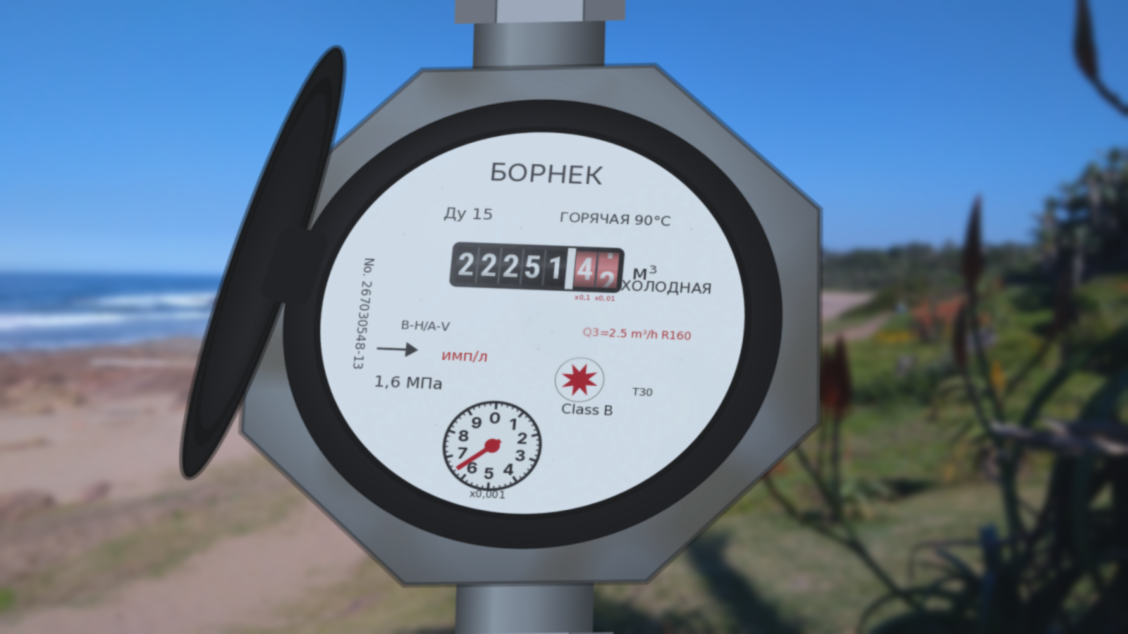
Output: 22251.416,m³
